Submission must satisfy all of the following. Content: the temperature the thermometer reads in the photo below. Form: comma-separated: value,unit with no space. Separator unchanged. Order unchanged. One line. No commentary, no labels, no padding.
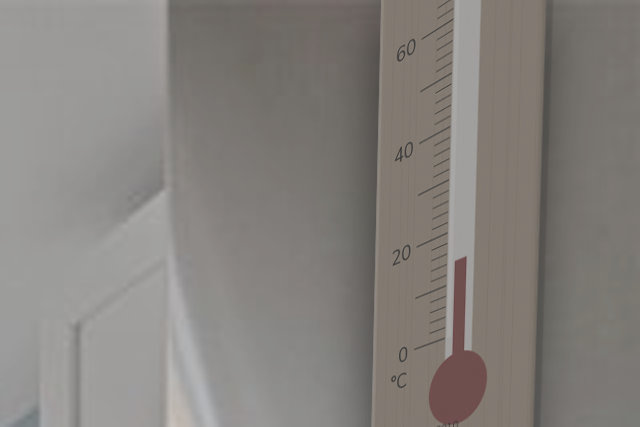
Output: 14,°C
